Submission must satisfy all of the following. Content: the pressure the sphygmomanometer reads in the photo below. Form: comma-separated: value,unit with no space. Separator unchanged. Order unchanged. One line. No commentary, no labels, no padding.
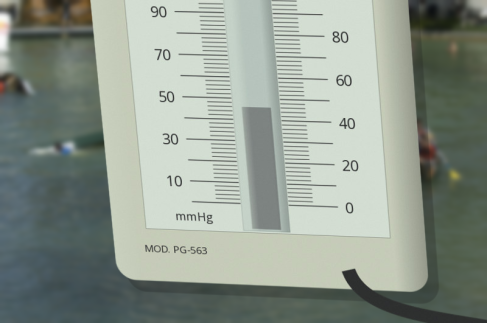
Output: 46,mmHg
